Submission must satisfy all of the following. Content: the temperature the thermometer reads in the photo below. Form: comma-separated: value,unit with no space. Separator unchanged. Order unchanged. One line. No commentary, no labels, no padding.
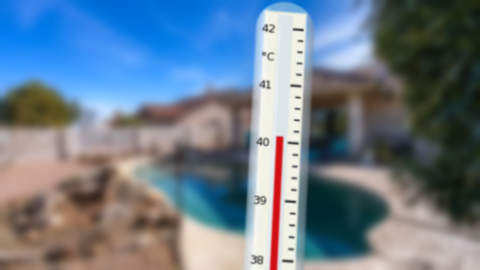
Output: 40.1,°C
